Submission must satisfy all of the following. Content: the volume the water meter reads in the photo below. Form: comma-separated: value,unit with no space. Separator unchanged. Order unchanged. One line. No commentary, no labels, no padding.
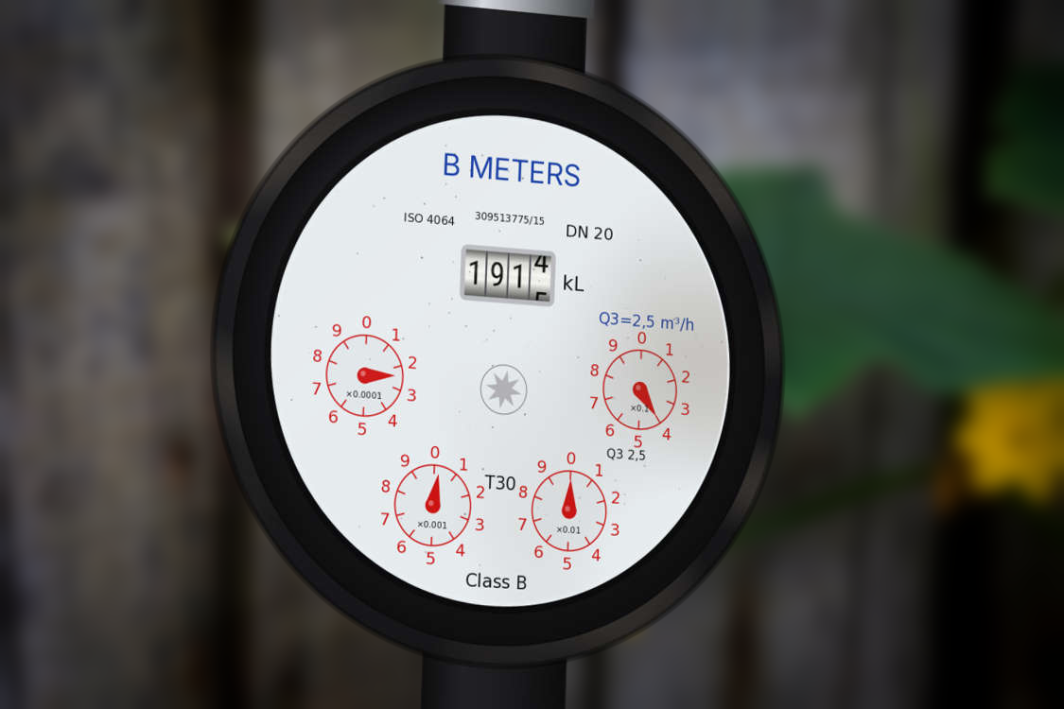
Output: 1914.4002,kL
